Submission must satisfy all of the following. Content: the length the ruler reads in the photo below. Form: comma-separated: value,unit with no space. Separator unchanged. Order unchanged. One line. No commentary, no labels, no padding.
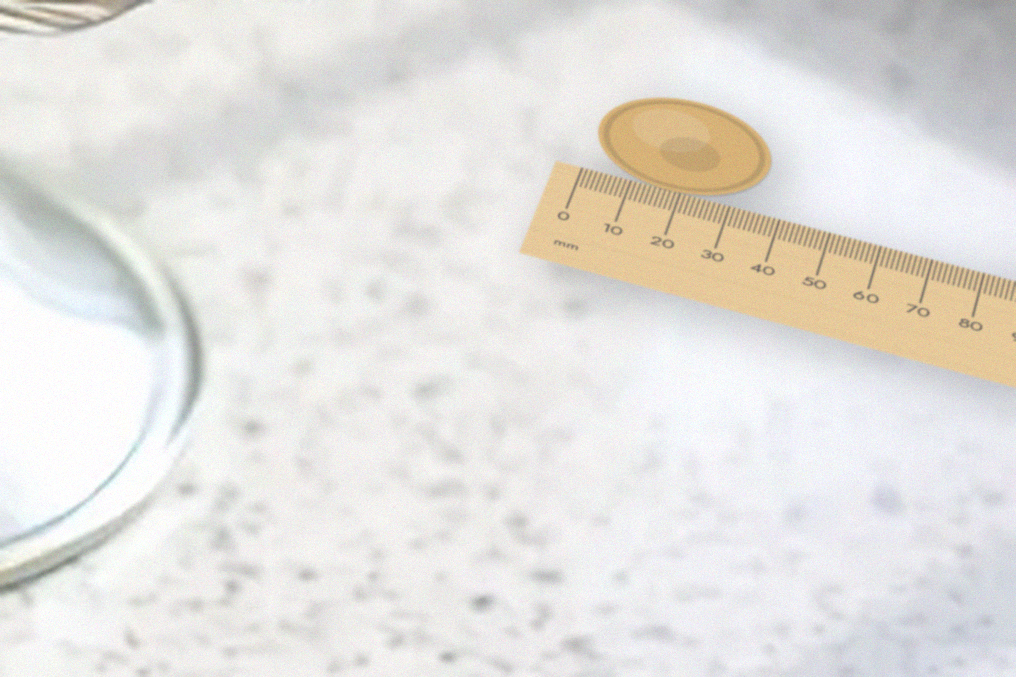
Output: 35,mm
